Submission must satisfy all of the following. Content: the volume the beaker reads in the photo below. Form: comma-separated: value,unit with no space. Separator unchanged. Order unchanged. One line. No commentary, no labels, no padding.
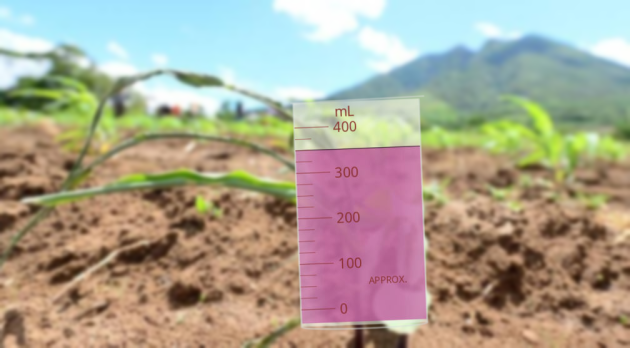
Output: 350,mL
